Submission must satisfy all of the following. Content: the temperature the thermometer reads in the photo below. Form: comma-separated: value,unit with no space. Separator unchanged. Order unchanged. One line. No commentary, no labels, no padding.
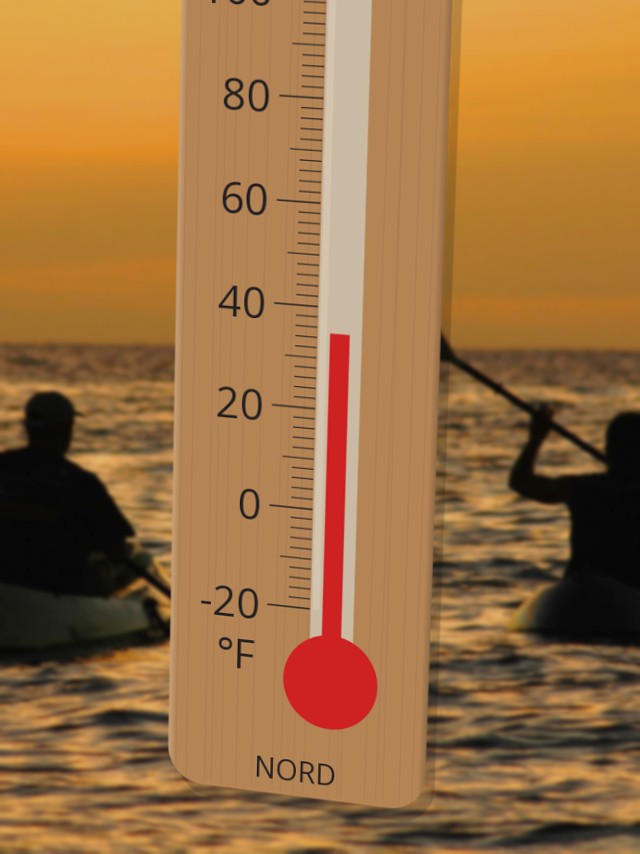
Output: 35,°F
